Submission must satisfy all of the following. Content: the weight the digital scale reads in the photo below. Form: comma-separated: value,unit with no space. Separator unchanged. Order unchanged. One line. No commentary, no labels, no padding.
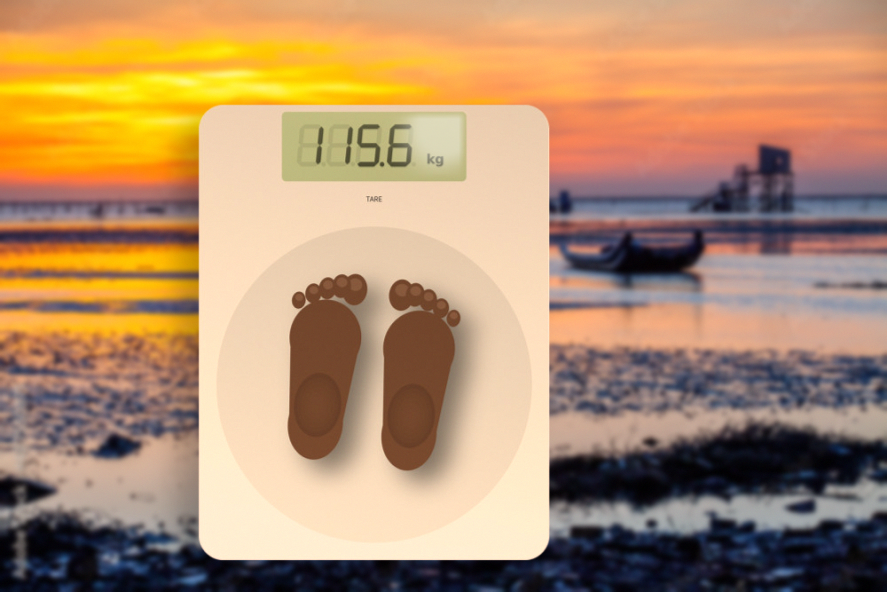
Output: 115.6,kg
